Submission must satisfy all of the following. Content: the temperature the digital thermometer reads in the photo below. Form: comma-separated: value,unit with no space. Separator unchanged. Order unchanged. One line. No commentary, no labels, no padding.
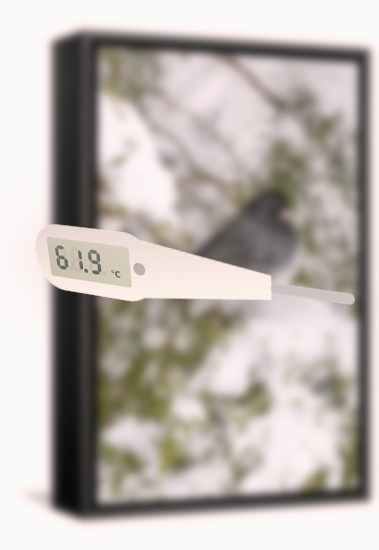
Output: 61.9,°C
